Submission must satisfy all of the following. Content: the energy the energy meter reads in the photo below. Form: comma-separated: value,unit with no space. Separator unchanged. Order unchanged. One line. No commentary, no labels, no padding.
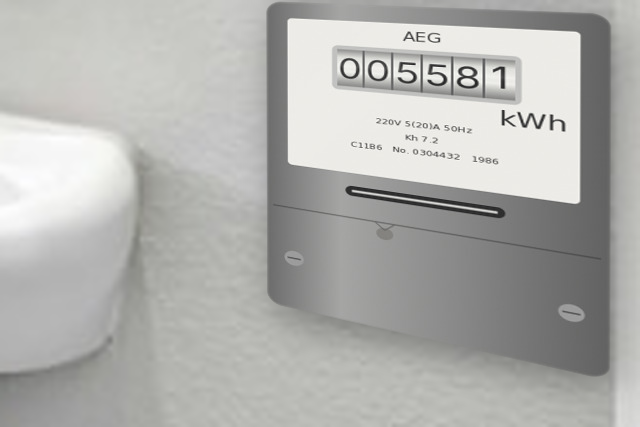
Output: 5581,kWh
